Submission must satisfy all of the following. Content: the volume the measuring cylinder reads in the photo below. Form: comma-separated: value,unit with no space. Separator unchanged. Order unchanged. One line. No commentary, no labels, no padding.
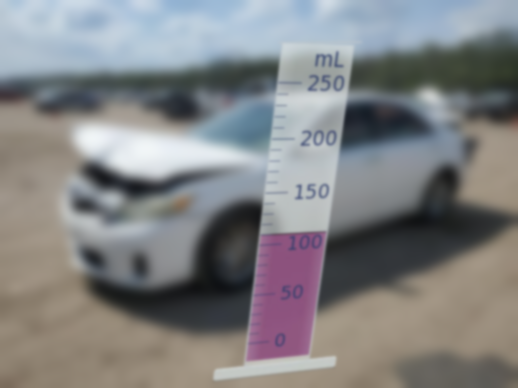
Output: 110,mL
